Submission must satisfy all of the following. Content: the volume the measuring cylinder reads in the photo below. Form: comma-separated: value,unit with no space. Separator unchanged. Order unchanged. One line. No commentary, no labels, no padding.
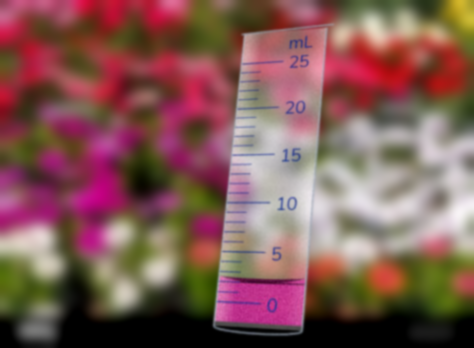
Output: 2,mL
